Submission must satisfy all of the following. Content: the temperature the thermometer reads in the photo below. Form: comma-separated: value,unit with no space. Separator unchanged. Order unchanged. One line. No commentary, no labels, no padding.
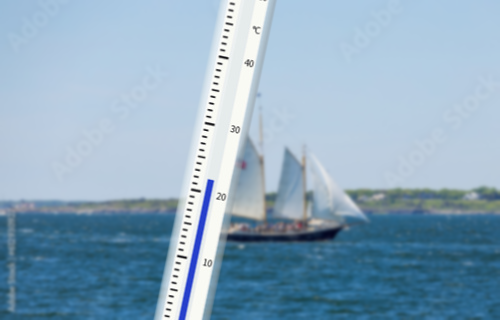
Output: 22,°C
